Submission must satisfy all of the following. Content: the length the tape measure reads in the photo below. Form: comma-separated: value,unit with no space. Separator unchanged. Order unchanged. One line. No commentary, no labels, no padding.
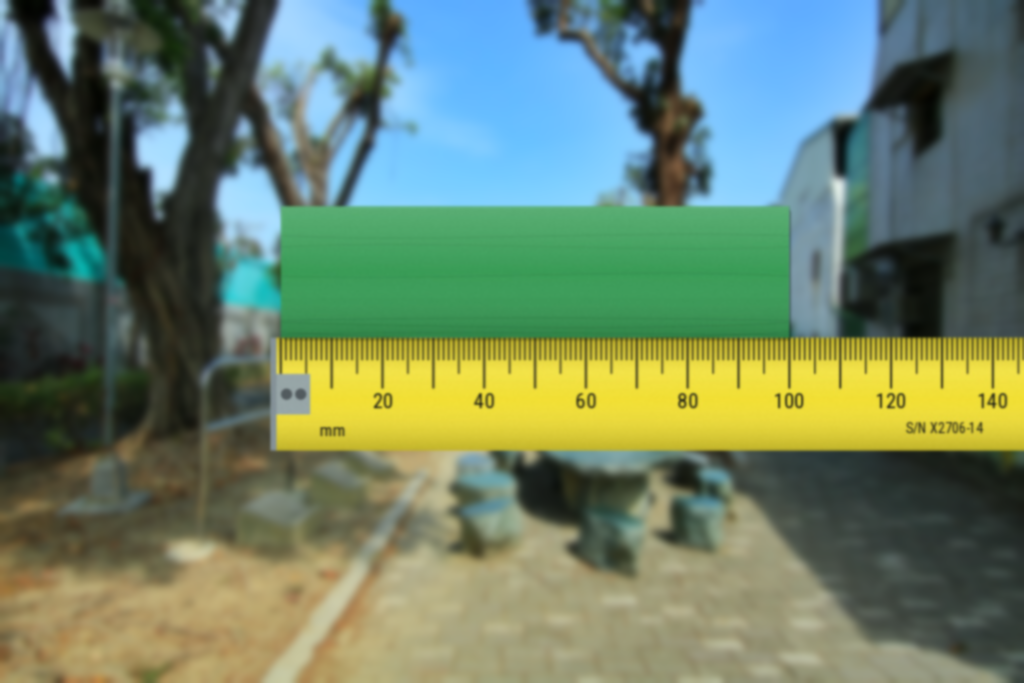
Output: 100,mm
